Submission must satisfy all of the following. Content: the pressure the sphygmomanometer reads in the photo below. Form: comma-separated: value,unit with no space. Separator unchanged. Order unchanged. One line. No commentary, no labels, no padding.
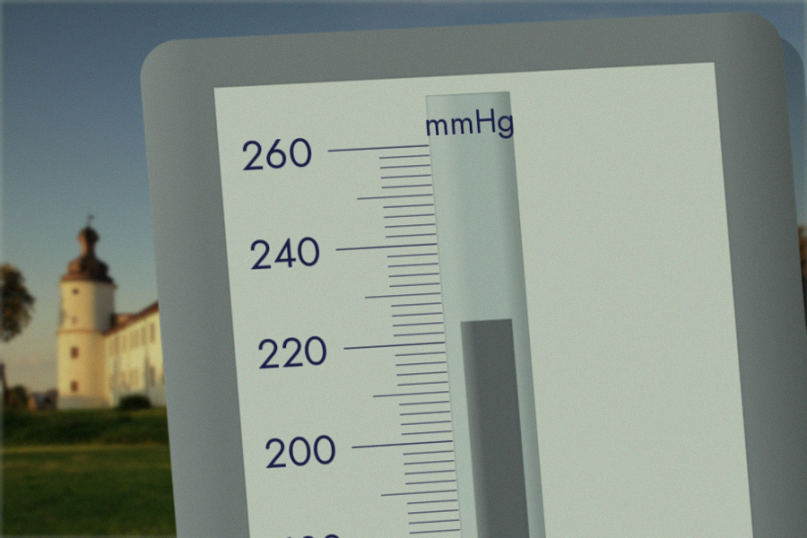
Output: 224,mmHg
